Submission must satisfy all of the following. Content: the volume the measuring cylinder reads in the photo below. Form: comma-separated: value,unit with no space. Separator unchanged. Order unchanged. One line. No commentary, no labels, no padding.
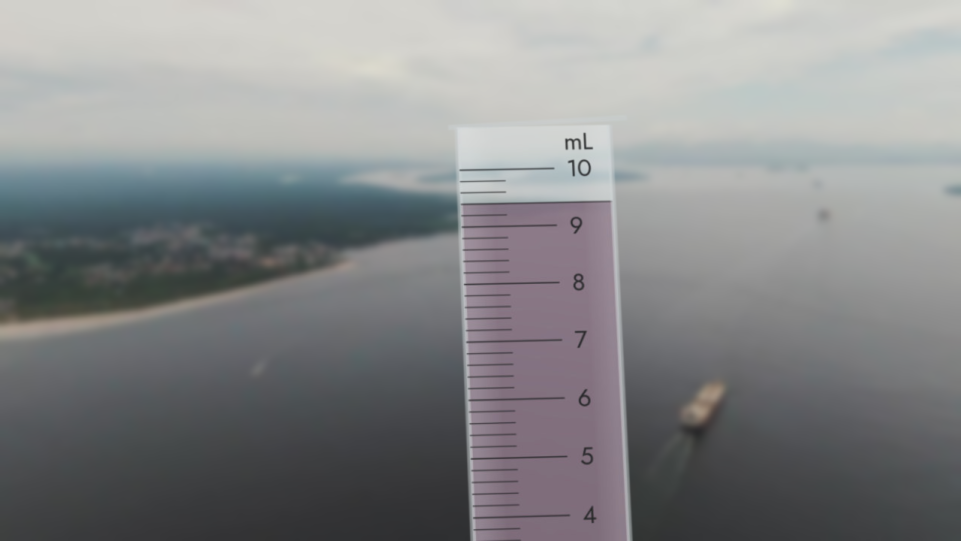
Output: 9.4,mL
